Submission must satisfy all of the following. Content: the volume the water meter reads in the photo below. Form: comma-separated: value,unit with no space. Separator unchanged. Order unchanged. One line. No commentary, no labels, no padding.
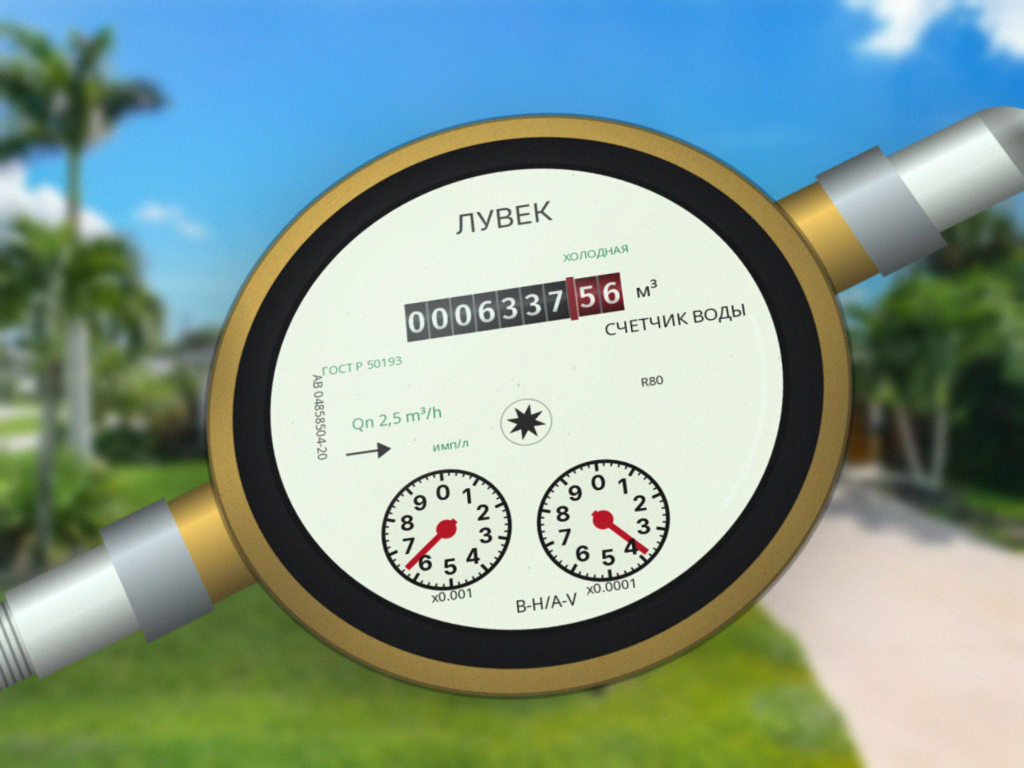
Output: 6337.5663,m³
